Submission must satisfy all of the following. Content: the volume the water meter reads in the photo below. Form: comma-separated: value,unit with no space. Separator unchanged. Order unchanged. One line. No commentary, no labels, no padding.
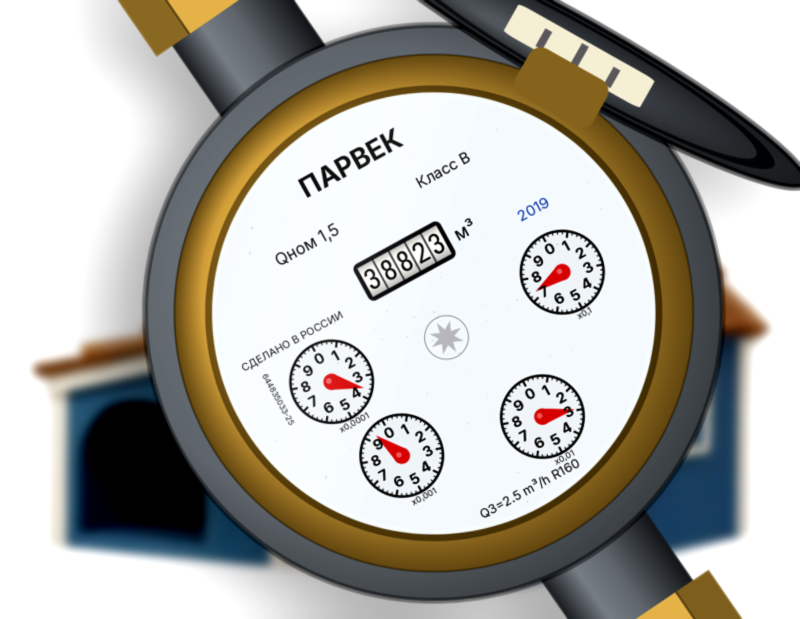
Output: 38823.7293,m³
